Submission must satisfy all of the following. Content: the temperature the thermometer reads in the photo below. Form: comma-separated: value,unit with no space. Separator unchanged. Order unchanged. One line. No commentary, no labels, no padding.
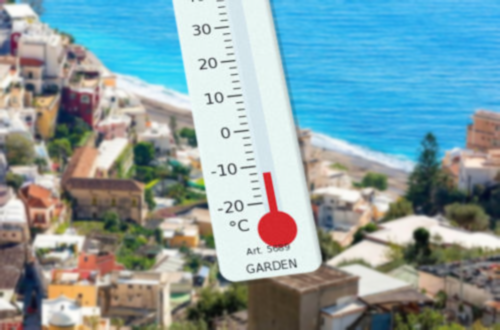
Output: -12,°C
